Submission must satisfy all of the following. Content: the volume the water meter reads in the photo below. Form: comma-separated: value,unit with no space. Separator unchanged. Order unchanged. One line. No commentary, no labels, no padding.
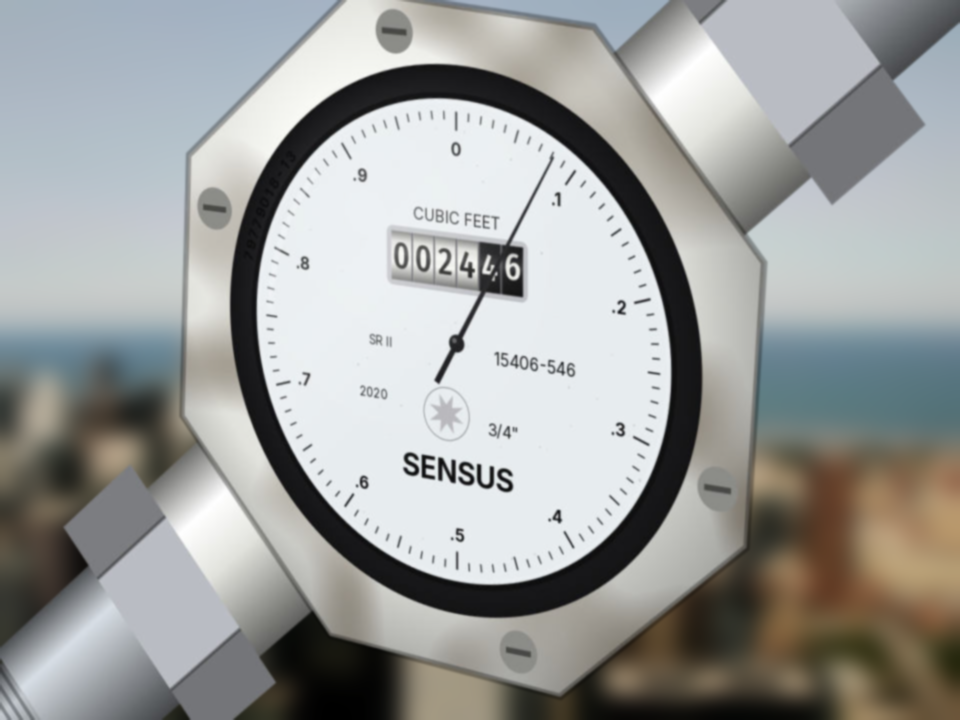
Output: 2446.08,ft³
